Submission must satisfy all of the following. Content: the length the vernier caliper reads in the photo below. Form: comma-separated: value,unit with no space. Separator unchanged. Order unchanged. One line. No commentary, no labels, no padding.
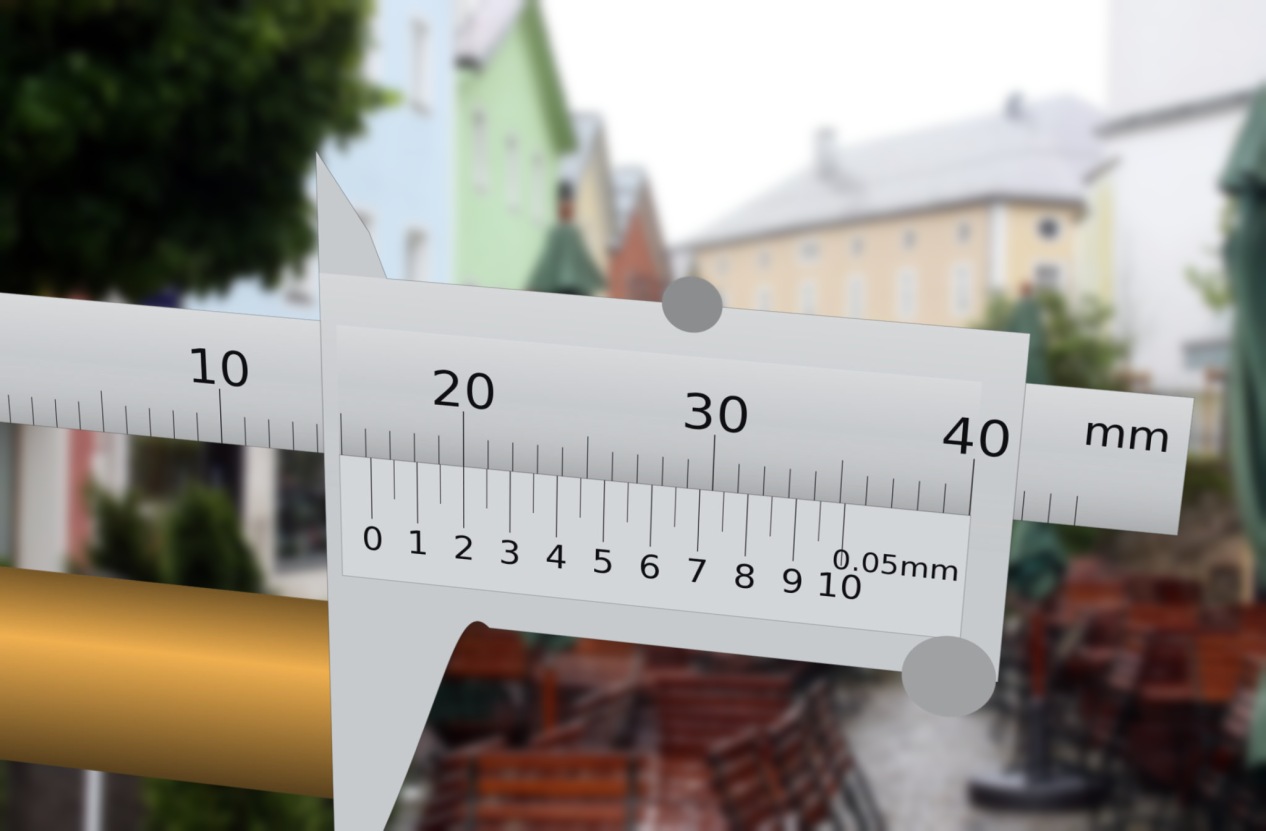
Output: 16.20,mm
